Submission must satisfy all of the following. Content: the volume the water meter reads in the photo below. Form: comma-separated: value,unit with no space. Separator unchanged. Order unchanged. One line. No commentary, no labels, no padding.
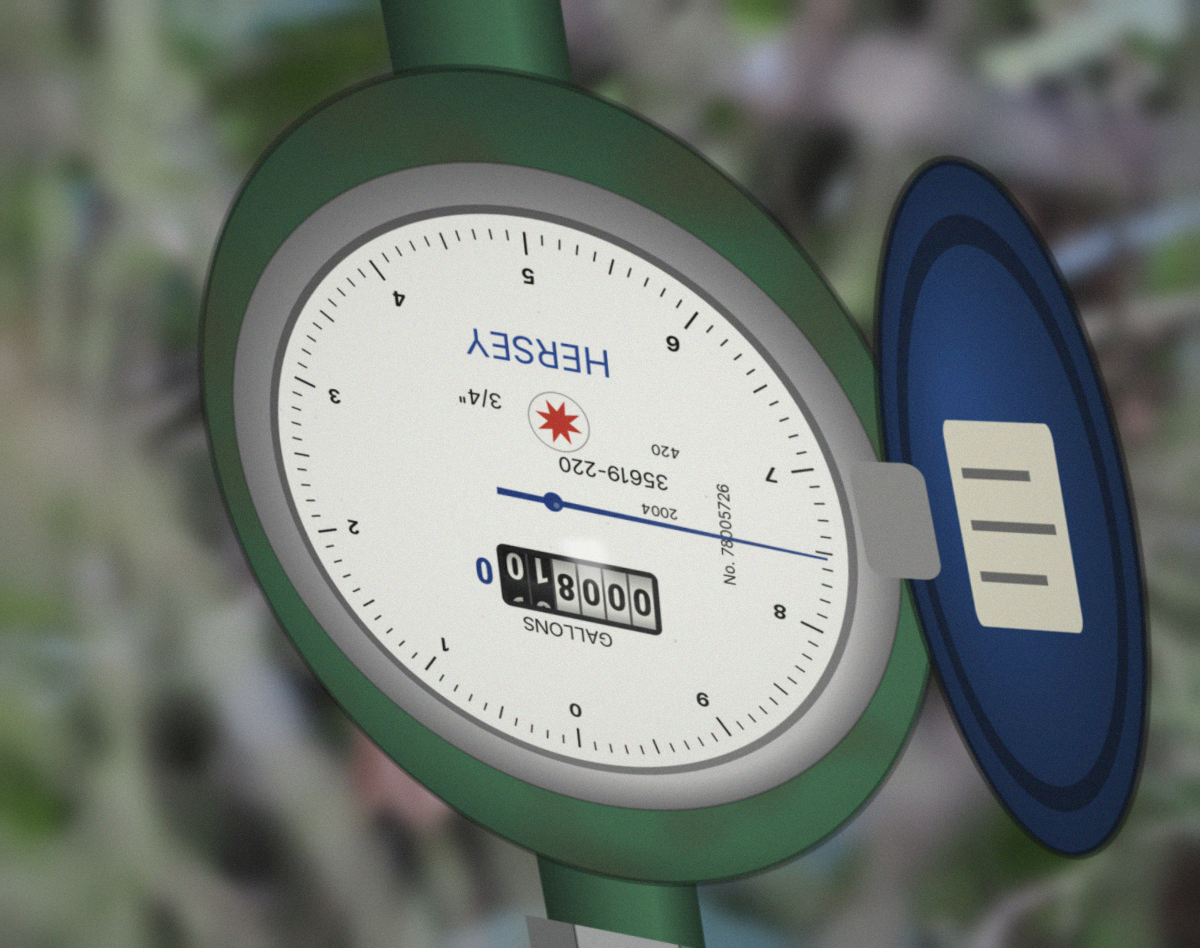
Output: 8097.5,gal
